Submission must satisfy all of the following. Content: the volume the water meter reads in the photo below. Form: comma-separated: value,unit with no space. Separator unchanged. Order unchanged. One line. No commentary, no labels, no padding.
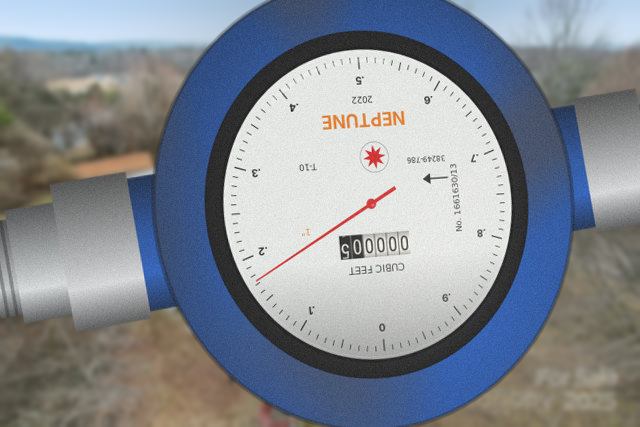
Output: 5.17,ft³
